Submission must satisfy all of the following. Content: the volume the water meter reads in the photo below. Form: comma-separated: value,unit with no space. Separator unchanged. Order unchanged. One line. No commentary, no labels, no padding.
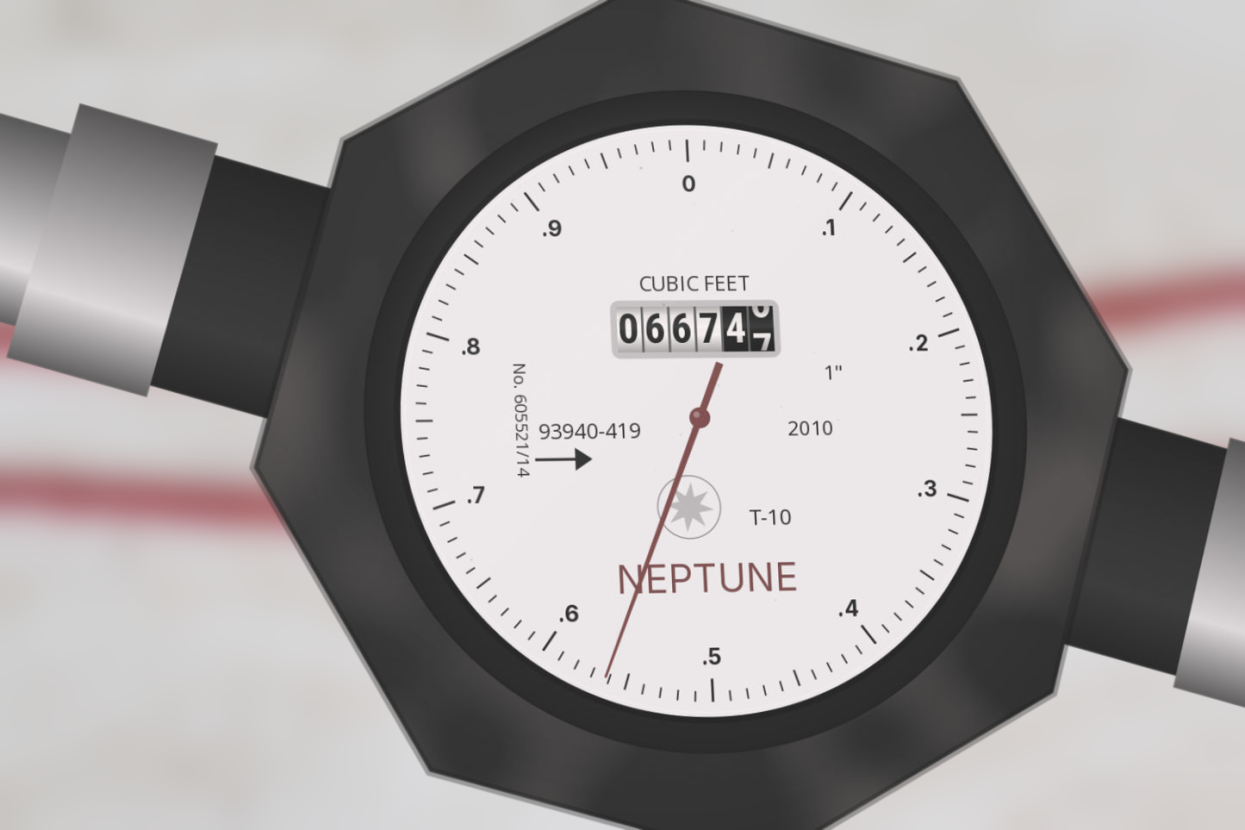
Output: 66746.56,ft³
